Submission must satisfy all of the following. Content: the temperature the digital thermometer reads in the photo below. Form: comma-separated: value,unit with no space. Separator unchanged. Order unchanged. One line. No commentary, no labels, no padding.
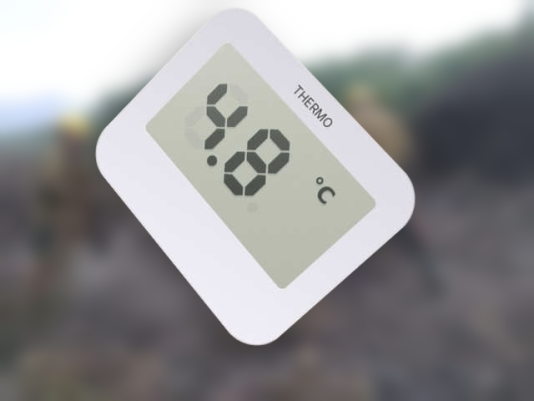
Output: 4.8,°C
